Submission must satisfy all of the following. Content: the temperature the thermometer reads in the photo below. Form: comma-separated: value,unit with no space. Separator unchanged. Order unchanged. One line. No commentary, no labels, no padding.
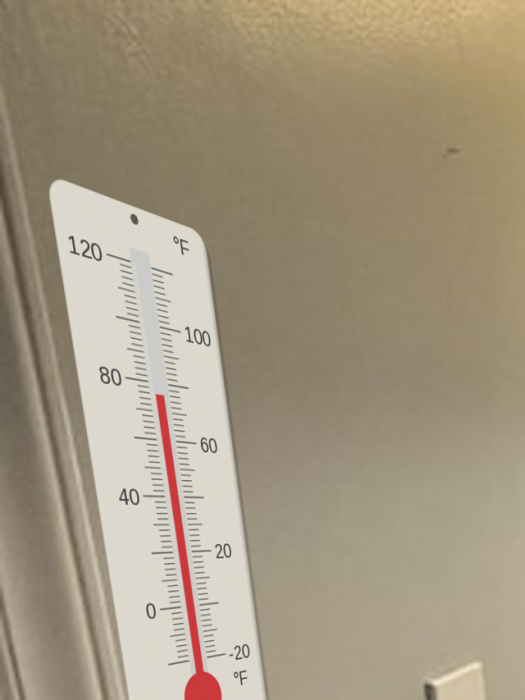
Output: 76,°F
